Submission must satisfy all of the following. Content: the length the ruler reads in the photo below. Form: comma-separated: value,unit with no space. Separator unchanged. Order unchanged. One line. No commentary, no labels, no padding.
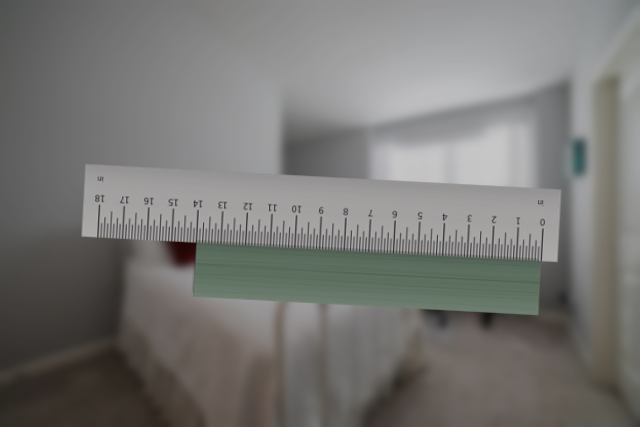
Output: 14,in
